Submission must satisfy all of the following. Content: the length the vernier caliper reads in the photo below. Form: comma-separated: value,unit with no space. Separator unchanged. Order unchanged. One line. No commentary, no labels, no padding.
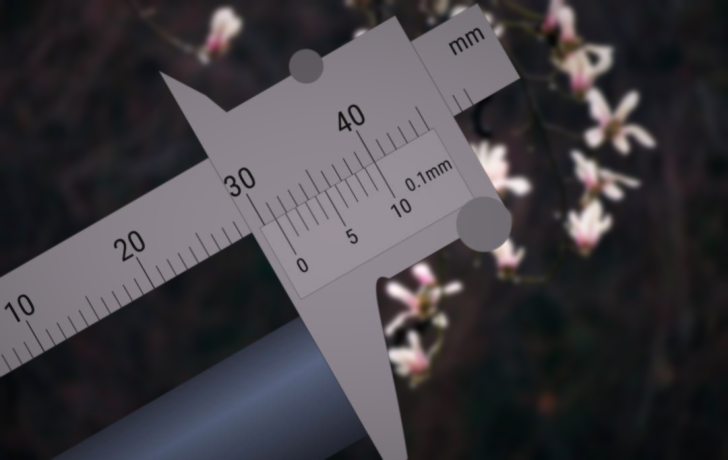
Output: 31.0,mm
